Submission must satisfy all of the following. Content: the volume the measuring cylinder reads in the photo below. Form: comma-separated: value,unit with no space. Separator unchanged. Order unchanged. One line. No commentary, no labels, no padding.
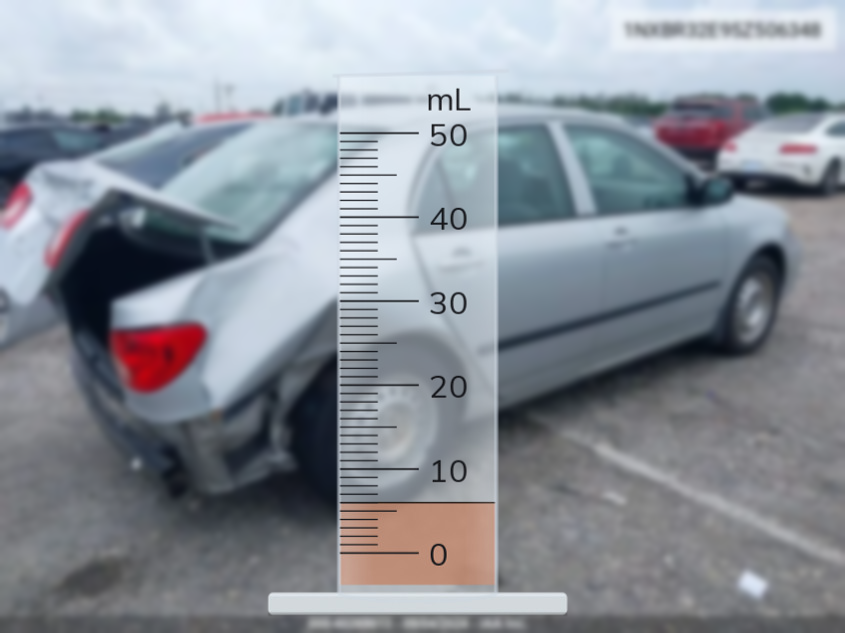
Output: 6,mL
